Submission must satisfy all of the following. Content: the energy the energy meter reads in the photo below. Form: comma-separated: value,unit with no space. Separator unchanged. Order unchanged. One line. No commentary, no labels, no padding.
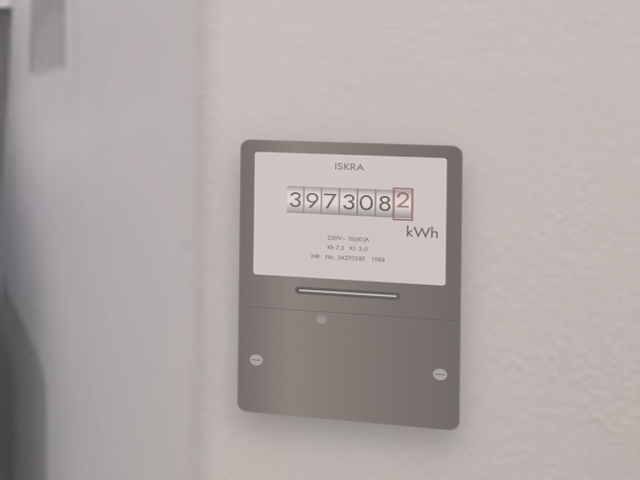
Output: 397308.2,kWh
